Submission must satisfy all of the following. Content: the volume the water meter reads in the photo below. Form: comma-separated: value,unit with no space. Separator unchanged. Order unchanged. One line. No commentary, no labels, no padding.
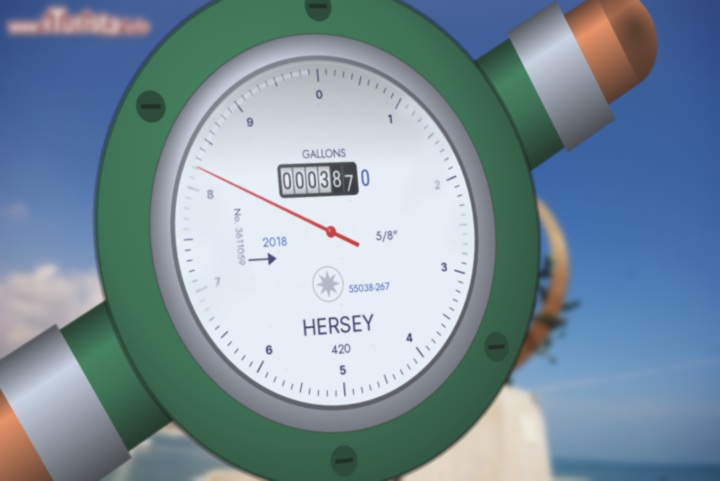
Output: 3868.2,gal
